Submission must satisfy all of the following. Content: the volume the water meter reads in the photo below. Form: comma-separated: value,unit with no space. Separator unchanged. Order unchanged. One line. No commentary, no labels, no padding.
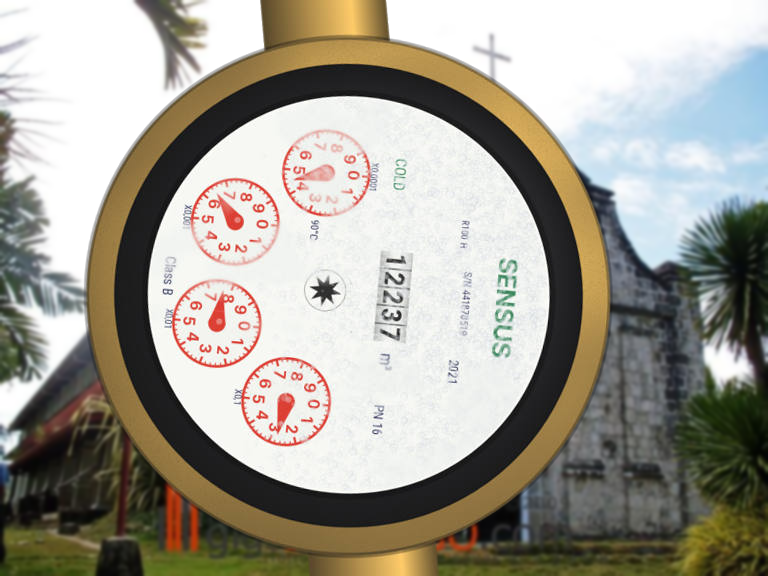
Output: 12237.2764,m³
